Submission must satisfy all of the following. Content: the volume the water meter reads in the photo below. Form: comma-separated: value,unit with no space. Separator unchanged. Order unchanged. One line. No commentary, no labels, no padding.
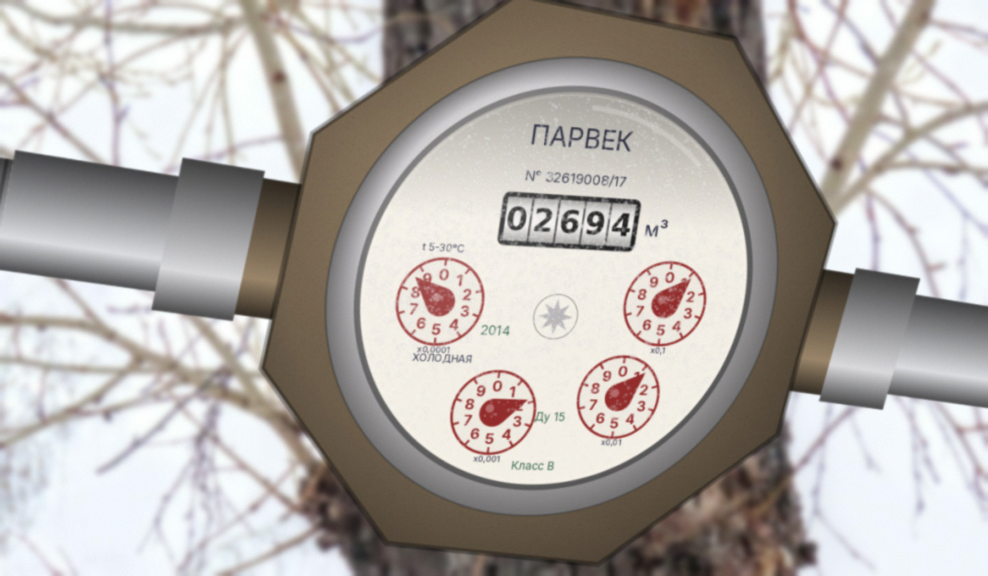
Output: 2694.1118,m³
